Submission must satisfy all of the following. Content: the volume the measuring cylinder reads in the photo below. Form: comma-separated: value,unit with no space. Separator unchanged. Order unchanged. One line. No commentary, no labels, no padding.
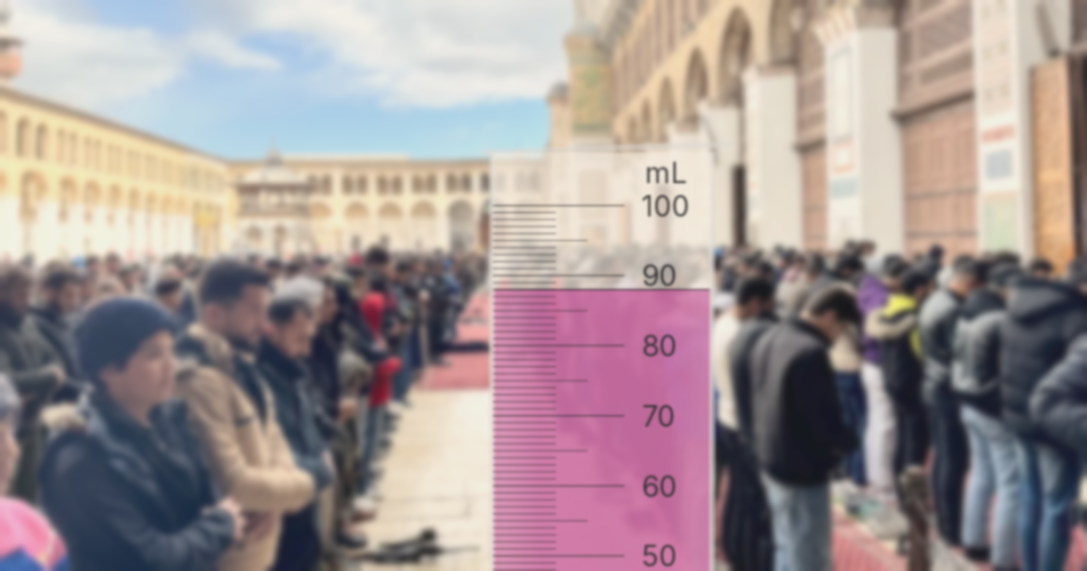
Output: 88,mL
